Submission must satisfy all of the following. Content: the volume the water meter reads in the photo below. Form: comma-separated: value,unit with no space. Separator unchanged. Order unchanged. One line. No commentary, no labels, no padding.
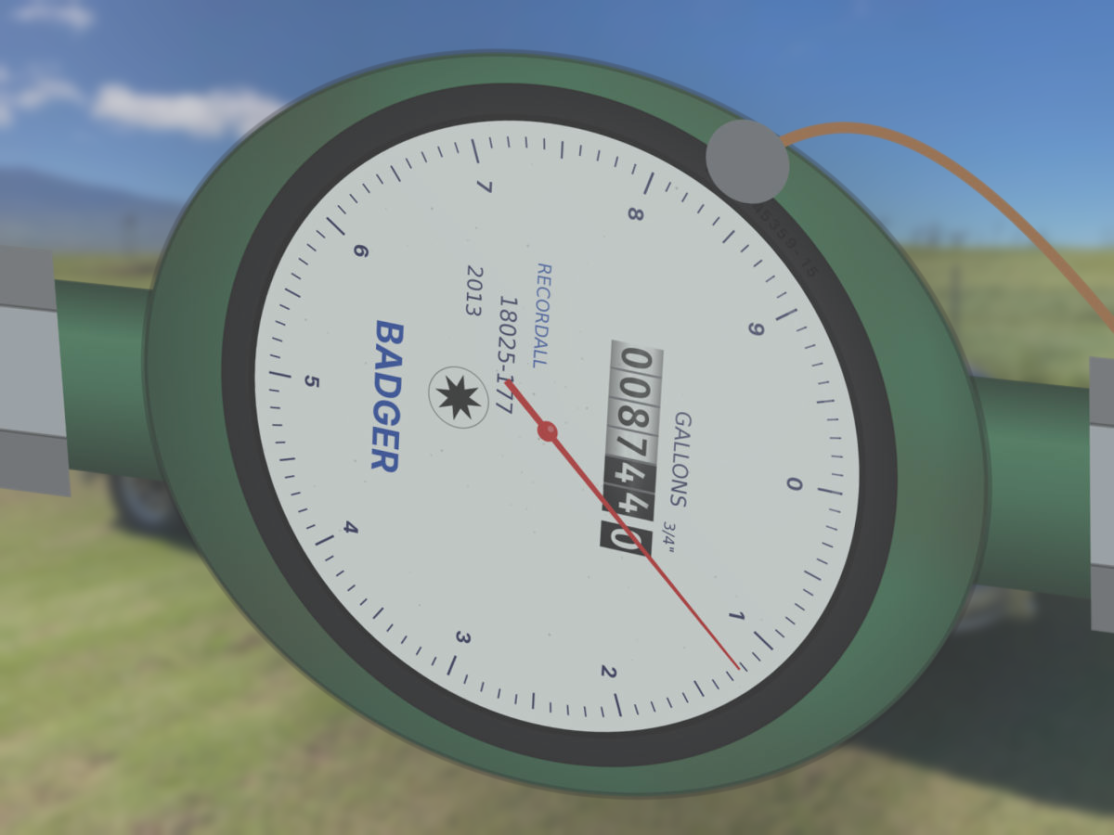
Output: 87441.2,gal
